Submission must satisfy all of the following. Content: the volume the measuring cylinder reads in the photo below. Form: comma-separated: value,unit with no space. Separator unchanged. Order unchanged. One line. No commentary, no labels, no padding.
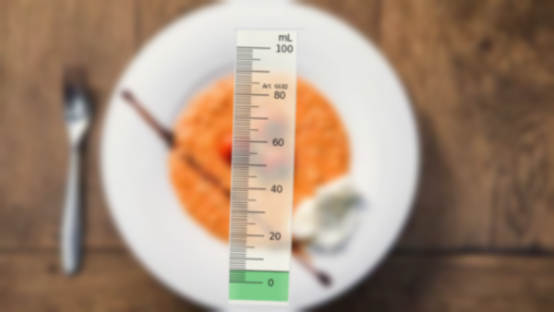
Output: 5,mL
